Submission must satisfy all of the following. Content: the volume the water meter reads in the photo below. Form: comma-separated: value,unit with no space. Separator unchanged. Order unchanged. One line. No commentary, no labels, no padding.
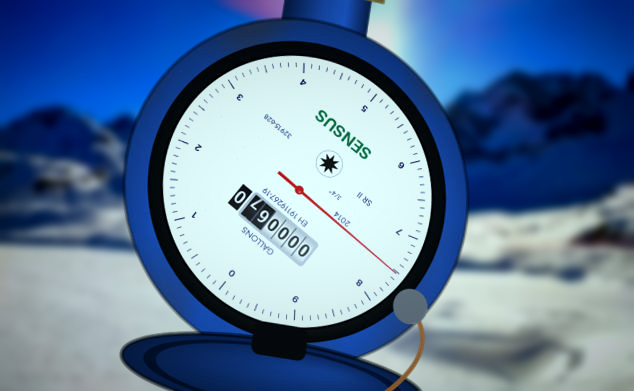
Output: 667.5,gal
